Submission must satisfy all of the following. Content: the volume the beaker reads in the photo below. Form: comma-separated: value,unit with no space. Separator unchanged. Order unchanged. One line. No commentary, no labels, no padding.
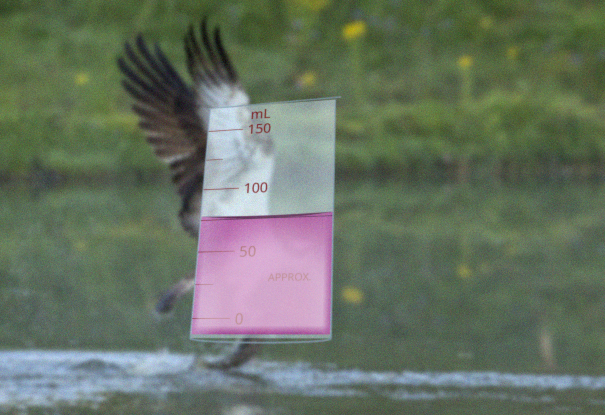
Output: 75,mL
